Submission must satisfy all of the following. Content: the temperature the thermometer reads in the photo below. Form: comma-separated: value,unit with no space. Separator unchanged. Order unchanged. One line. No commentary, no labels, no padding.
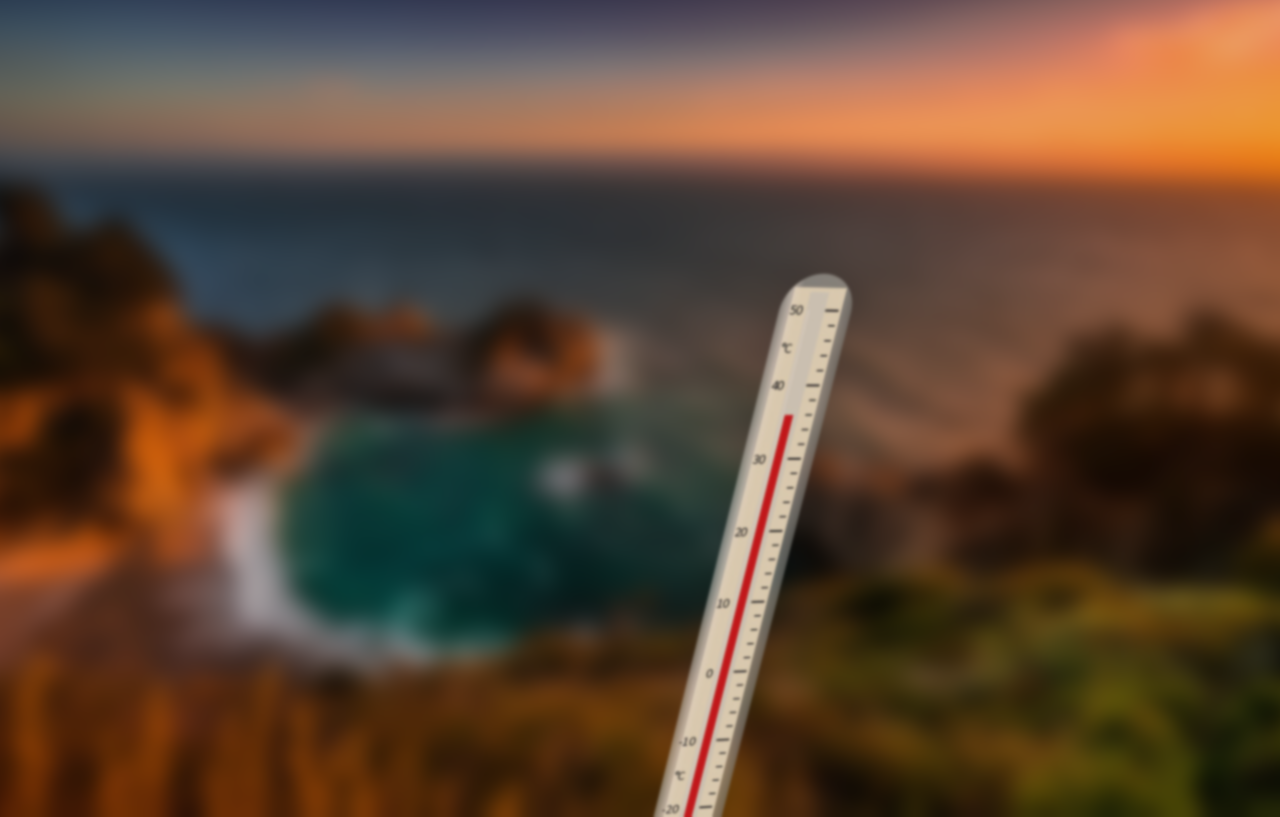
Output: 36,°C
